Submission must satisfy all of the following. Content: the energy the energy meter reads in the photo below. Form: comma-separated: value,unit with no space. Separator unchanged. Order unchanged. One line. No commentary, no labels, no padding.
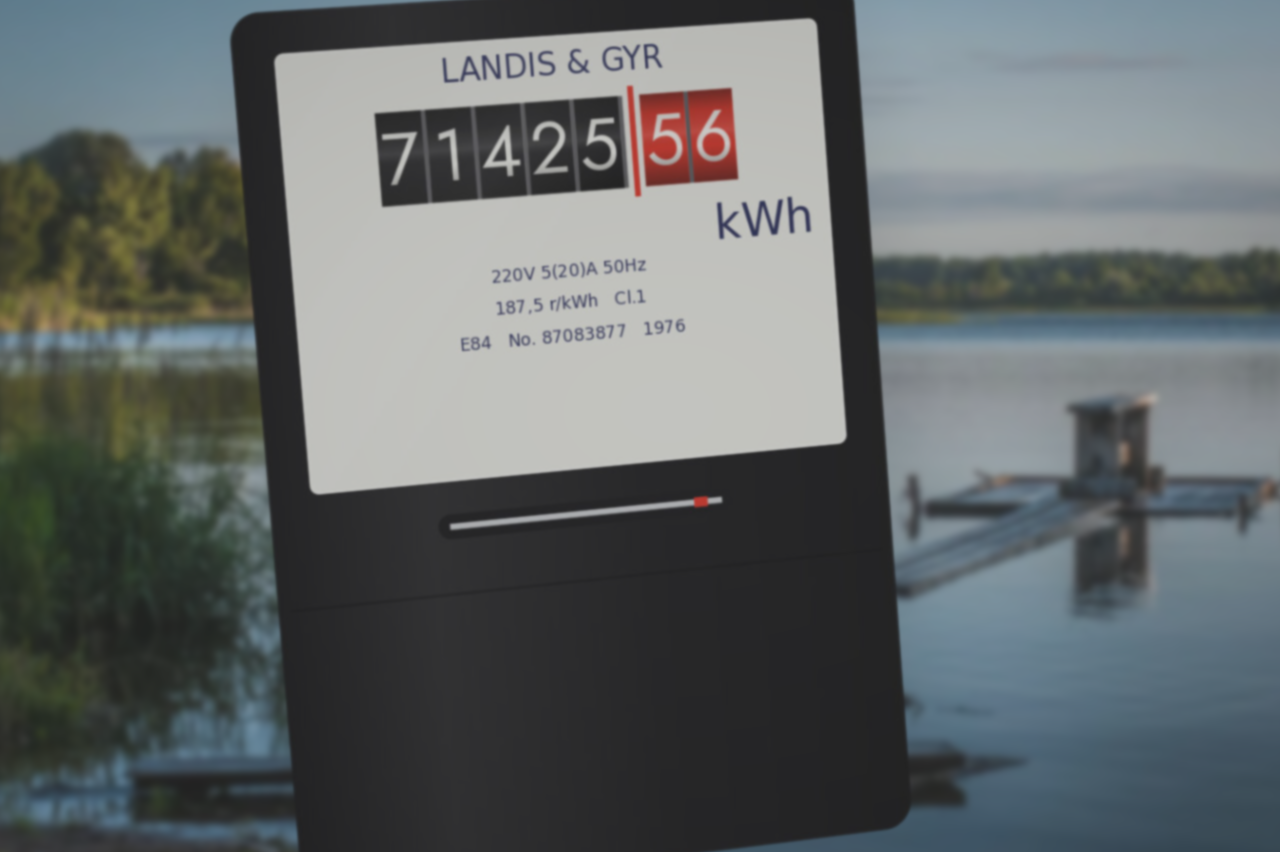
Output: 71425.56,kWh
